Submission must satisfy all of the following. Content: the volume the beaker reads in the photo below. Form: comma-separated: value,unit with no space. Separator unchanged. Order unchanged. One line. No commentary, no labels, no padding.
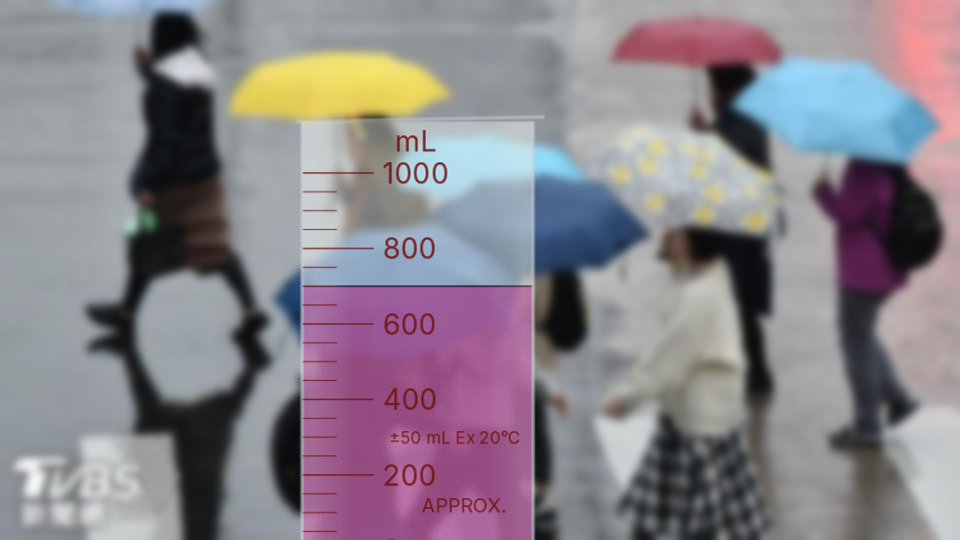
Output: 700,mL
